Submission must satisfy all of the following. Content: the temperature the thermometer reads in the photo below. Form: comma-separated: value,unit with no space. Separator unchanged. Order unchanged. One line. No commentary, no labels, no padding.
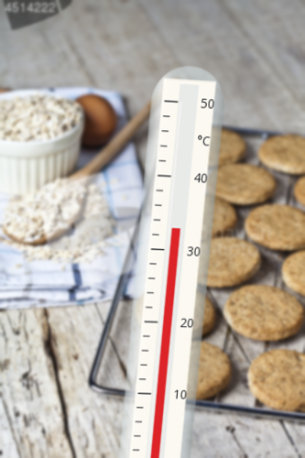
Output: 33,°C
